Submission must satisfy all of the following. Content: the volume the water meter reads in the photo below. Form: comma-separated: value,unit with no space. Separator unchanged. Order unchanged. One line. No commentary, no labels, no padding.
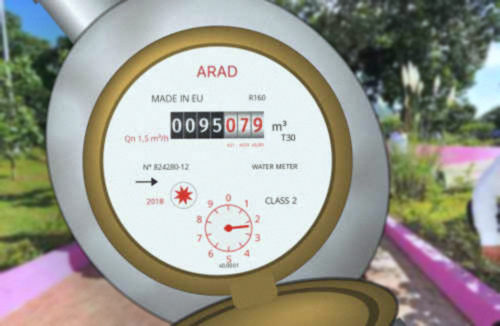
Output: 95.0792,m³
